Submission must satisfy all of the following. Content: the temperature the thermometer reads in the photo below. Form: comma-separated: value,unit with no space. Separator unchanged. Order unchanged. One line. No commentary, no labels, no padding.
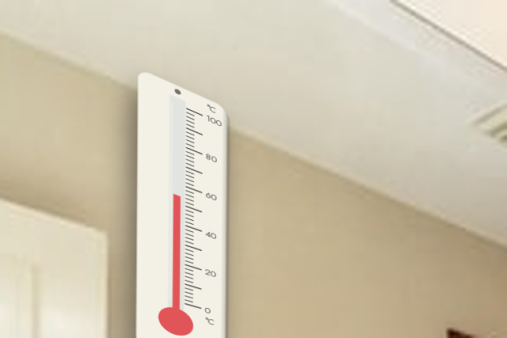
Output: 54,°C
